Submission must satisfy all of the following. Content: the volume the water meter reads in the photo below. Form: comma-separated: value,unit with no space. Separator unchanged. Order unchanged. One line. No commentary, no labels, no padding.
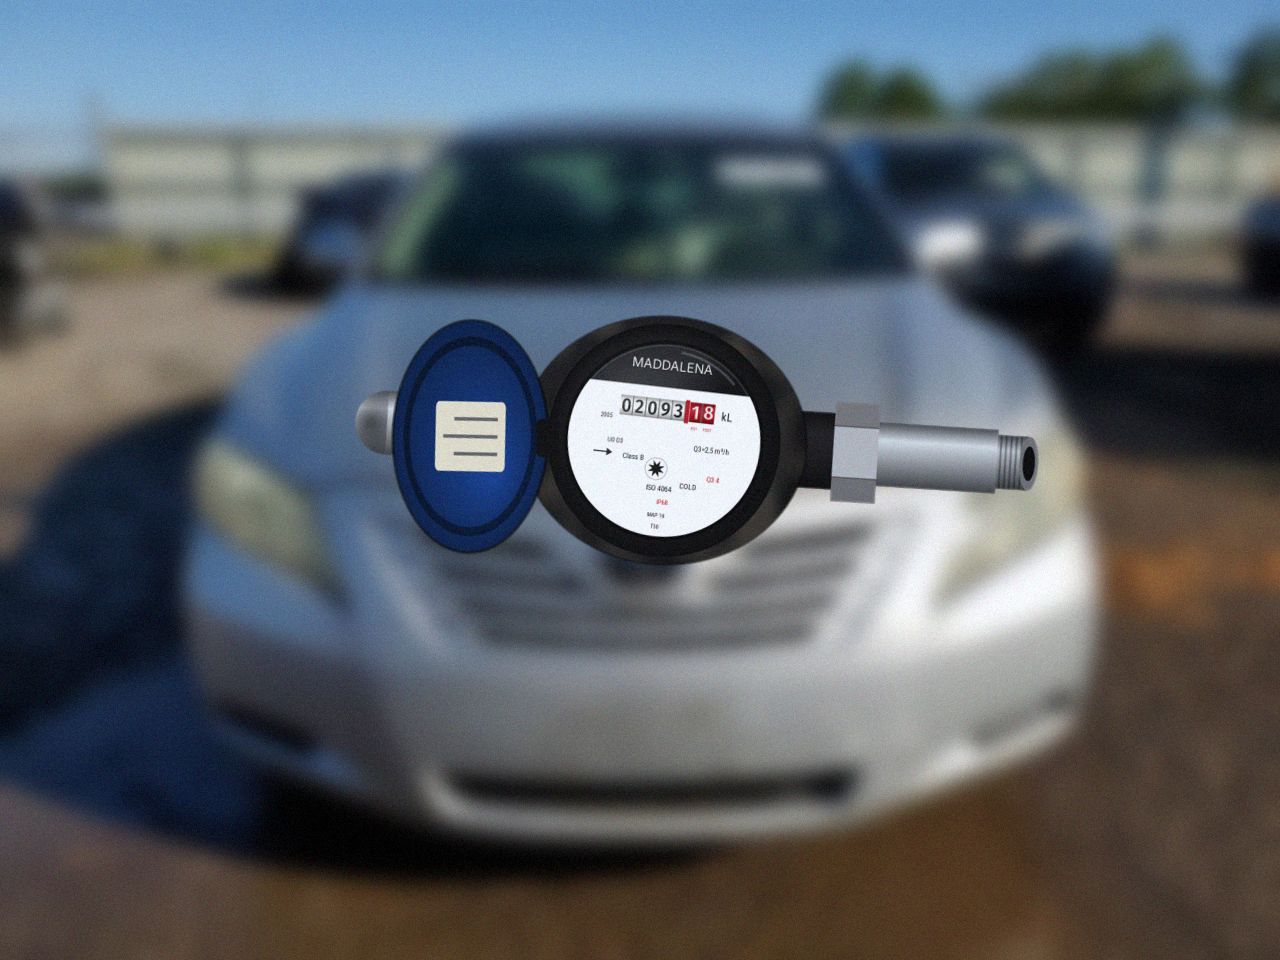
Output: 2093.18,kL
